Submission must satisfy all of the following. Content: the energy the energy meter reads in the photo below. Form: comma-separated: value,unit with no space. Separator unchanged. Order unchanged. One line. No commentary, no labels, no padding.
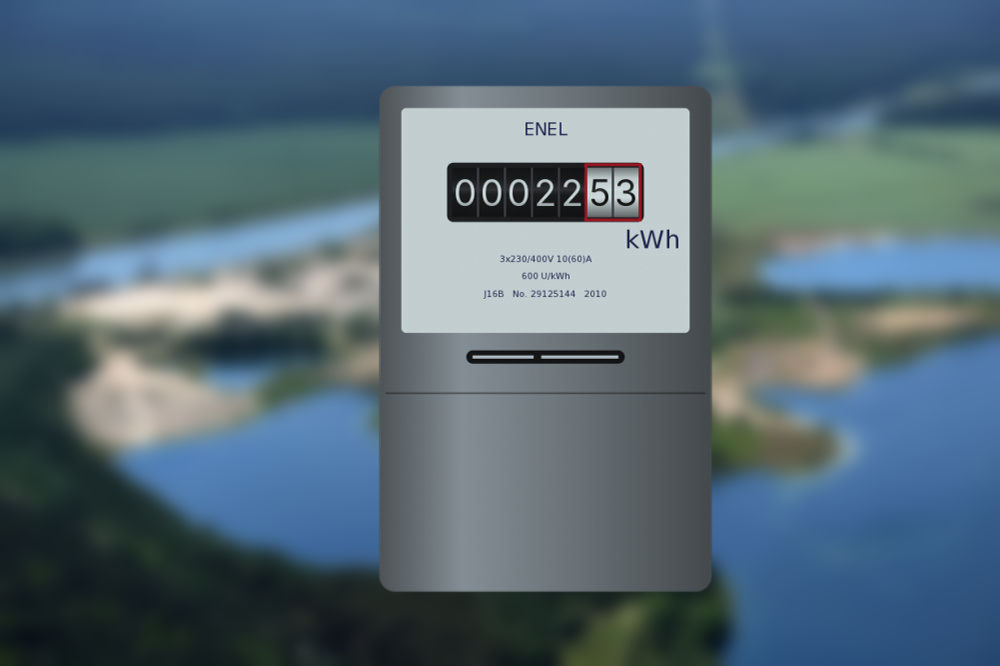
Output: 22.53,kWh
